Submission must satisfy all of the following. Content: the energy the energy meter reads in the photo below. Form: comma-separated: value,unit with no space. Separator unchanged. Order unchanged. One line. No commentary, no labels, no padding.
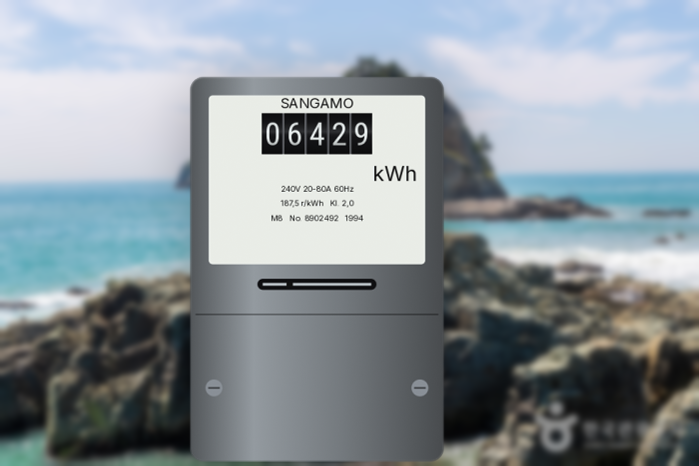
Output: 6429,kWh
